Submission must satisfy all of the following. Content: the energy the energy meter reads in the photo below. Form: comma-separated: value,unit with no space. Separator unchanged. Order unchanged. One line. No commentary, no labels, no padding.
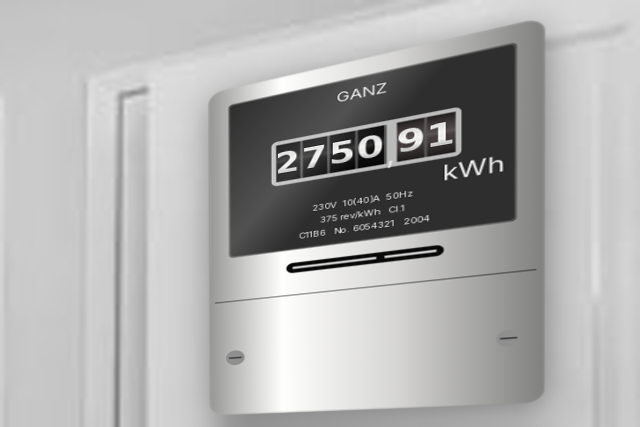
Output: 2750.91,kWh
